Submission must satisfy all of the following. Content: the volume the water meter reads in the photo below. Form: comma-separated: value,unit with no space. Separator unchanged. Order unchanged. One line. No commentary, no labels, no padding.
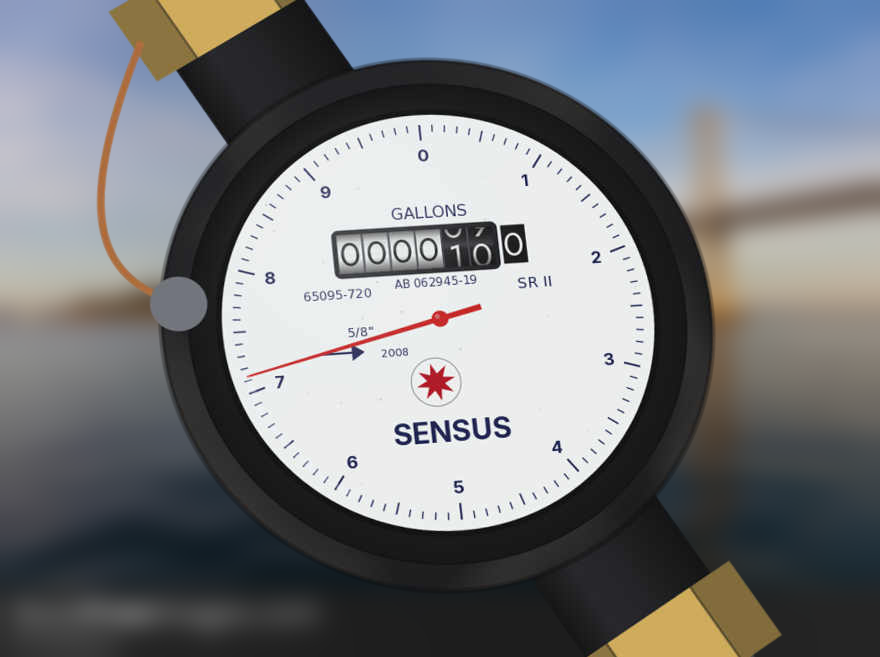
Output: 97.1,gal
